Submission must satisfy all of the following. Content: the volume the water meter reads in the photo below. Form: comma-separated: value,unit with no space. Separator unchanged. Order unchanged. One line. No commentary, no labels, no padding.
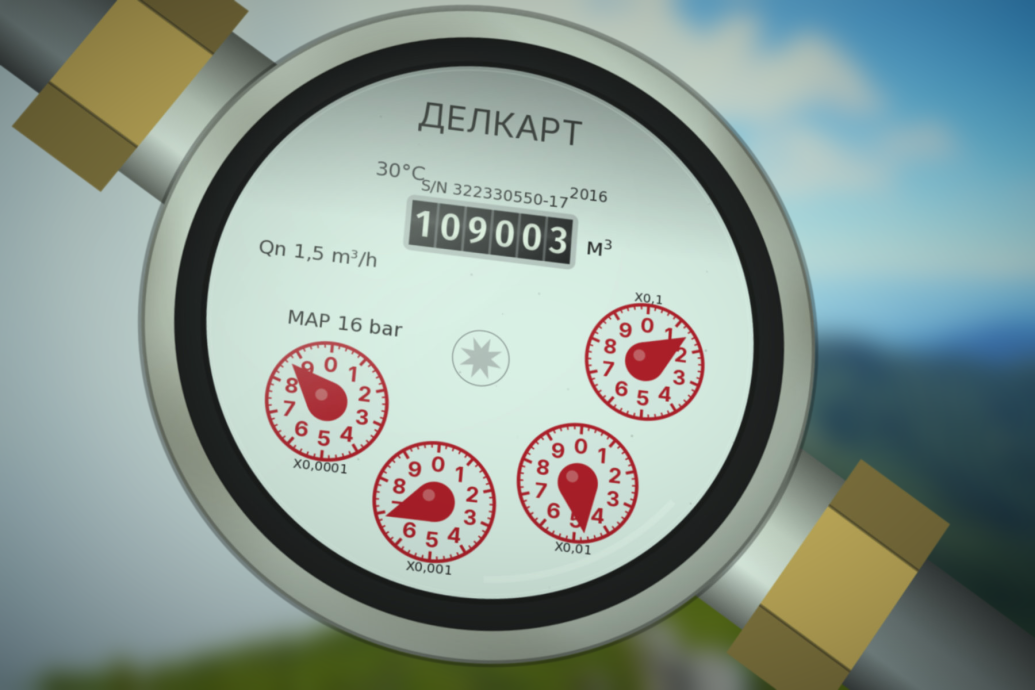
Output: 109003.1468,m³
